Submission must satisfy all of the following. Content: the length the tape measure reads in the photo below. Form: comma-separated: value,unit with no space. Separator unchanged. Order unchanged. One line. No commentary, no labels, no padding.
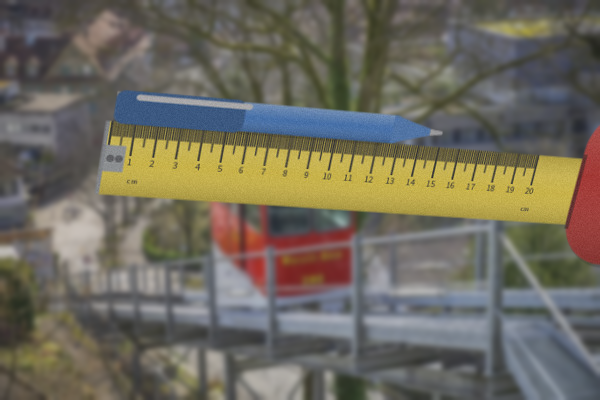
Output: 15,cm
